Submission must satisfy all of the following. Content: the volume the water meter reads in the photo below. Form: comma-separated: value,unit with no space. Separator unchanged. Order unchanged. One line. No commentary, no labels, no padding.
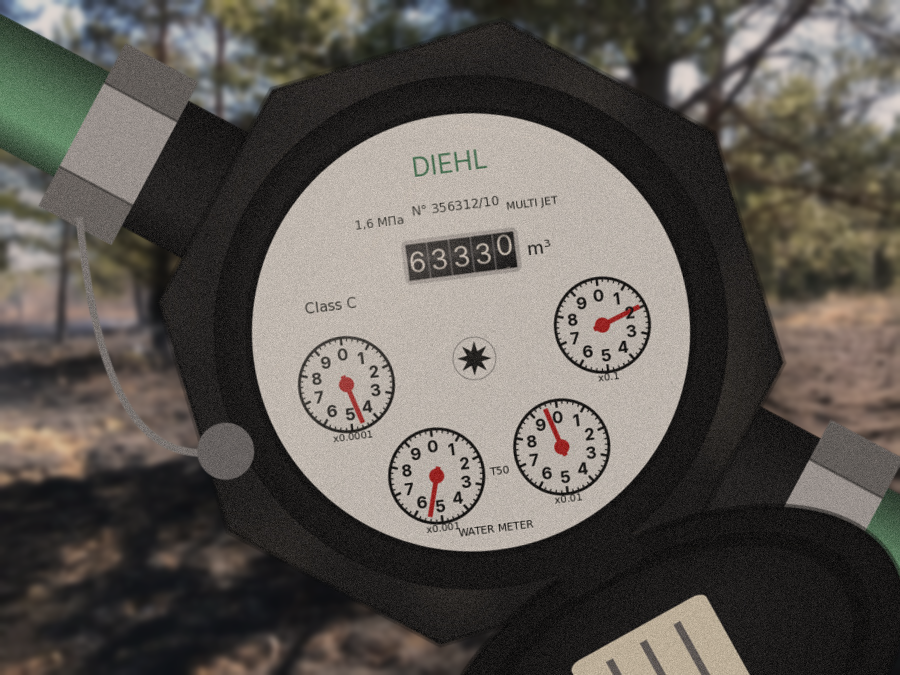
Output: 63330.1954,m³
